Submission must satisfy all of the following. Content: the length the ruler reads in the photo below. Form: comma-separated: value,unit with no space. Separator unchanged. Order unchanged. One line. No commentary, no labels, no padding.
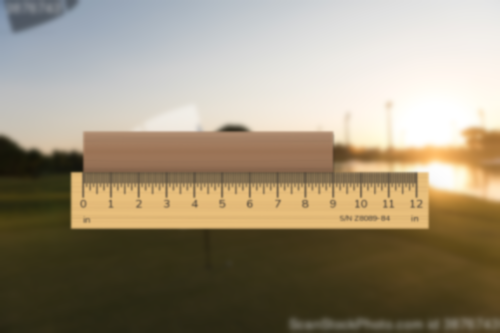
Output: 9,in
